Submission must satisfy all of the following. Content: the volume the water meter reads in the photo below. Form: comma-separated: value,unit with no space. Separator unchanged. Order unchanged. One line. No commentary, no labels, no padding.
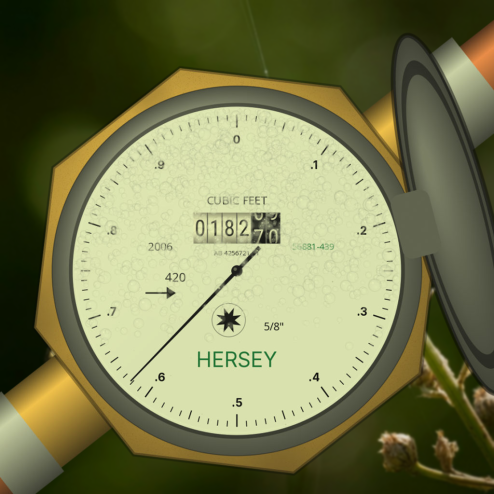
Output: 18269.62,ft³
